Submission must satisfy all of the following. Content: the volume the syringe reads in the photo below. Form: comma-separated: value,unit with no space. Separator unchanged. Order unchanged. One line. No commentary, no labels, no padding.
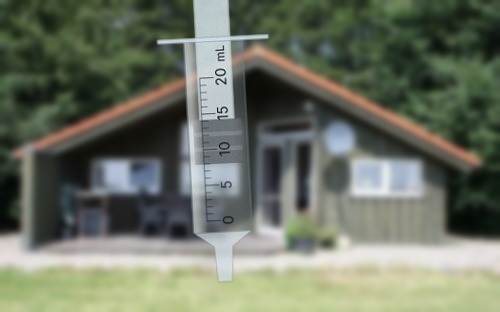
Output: 8,mL
